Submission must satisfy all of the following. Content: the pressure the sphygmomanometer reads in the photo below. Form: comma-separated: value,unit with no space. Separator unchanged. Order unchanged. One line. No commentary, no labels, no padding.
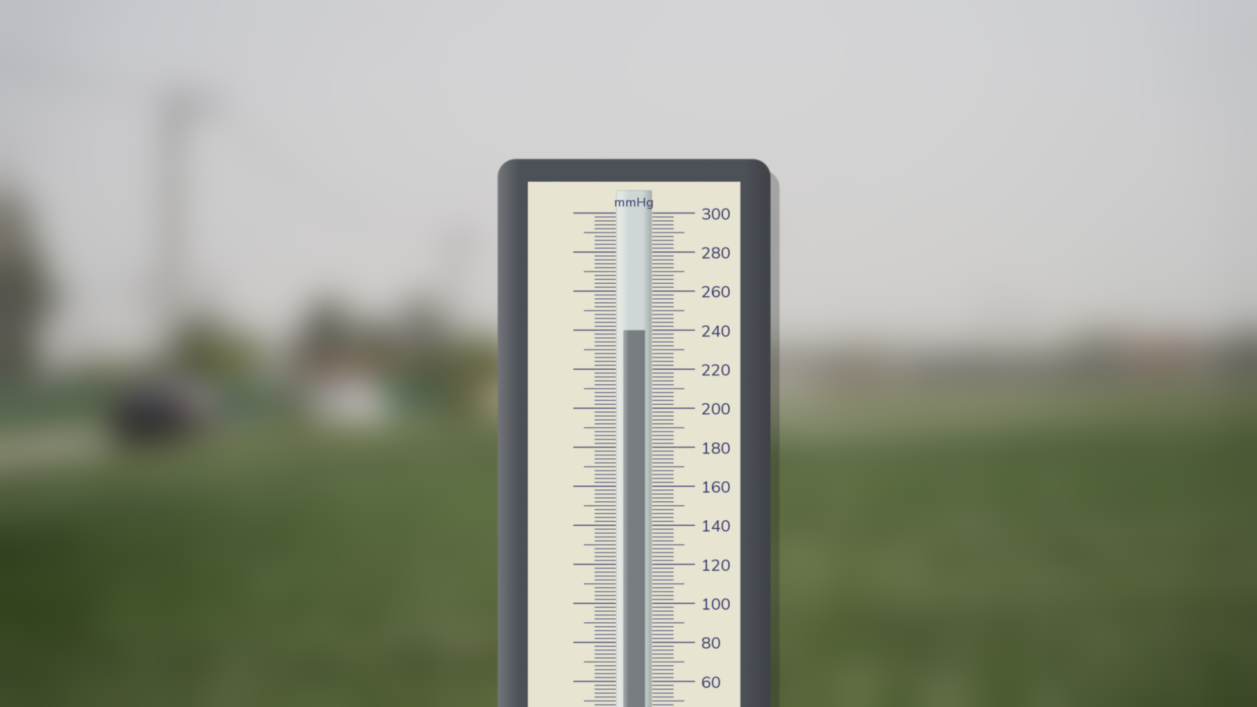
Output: 240,mmHg
